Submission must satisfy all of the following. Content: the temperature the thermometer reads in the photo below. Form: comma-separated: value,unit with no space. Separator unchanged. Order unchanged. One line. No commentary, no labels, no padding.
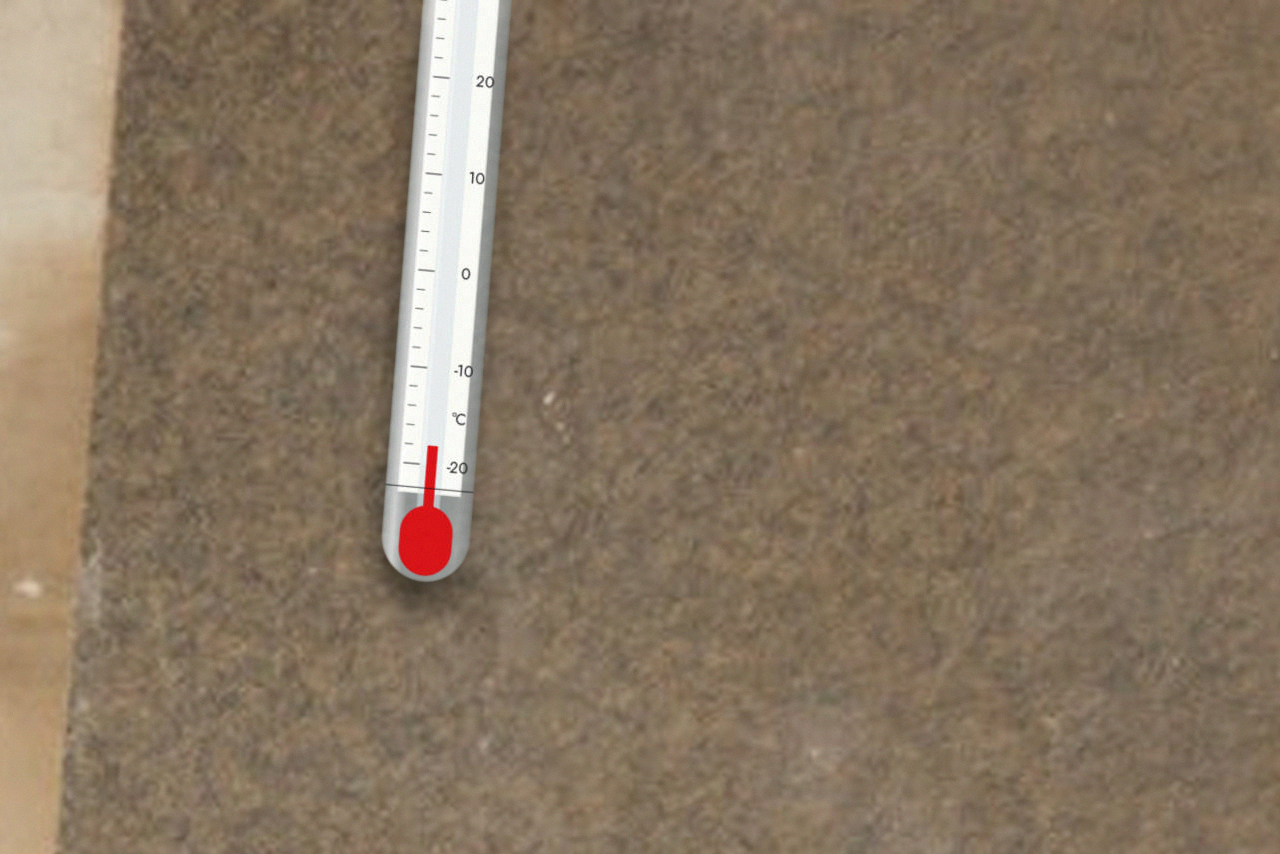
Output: -18,°C
